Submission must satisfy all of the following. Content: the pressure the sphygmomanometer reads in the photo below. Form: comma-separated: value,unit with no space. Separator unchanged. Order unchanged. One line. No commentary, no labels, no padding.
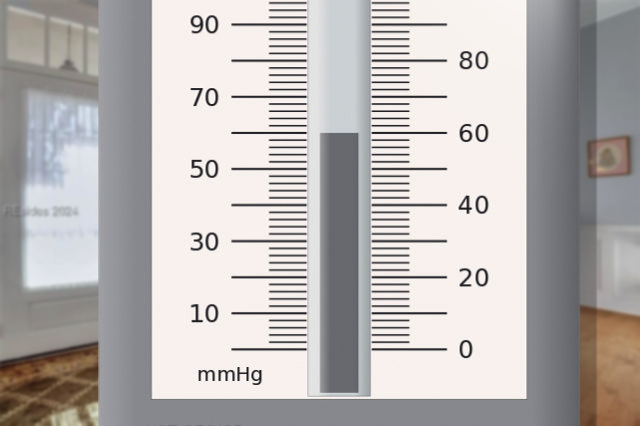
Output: 60,mmHg
